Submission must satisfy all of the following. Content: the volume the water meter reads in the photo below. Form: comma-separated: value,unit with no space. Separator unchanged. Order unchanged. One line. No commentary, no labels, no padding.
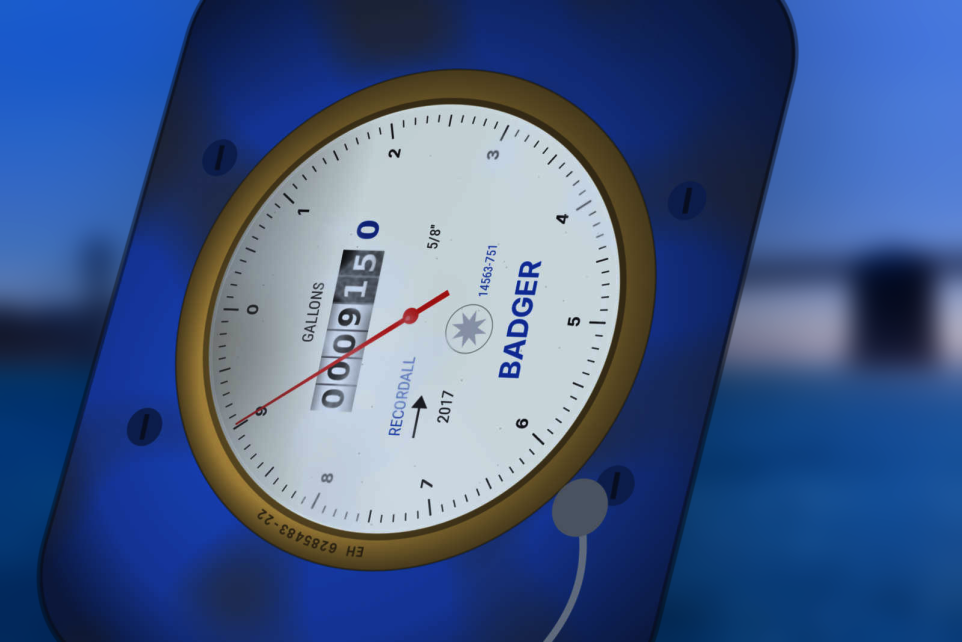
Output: 9149.0,gal
